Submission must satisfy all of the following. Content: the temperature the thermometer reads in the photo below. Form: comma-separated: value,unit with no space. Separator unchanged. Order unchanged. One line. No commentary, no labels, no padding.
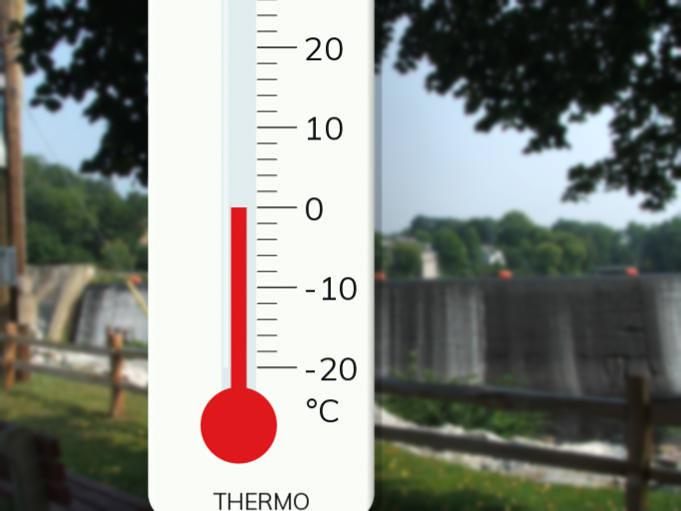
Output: 0,°C
